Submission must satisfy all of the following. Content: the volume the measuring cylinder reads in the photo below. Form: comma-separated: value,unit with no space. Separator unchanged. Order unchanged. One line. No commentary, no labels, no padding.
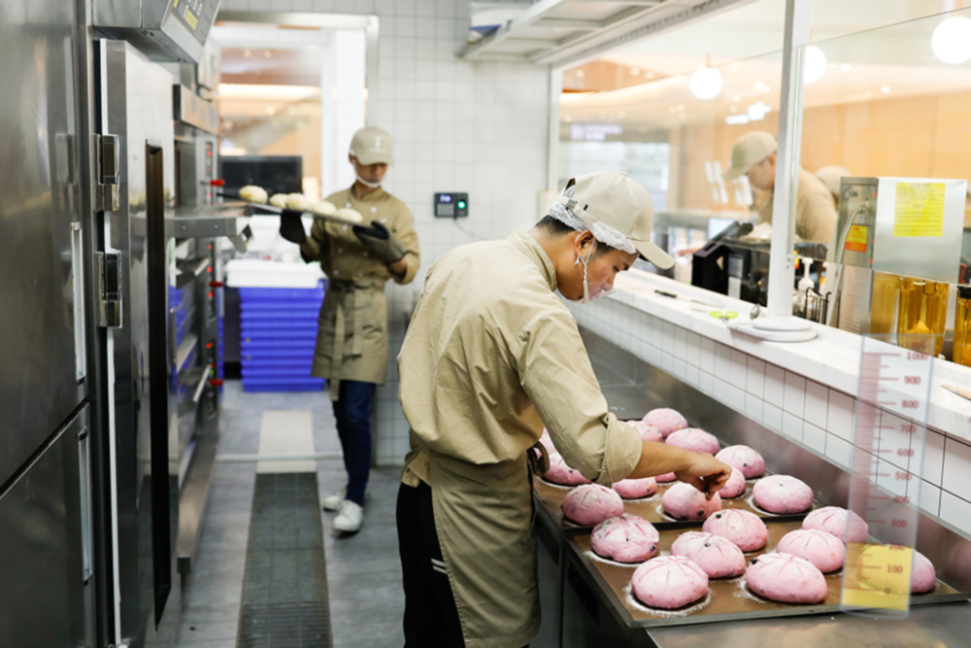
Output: 200,mL
